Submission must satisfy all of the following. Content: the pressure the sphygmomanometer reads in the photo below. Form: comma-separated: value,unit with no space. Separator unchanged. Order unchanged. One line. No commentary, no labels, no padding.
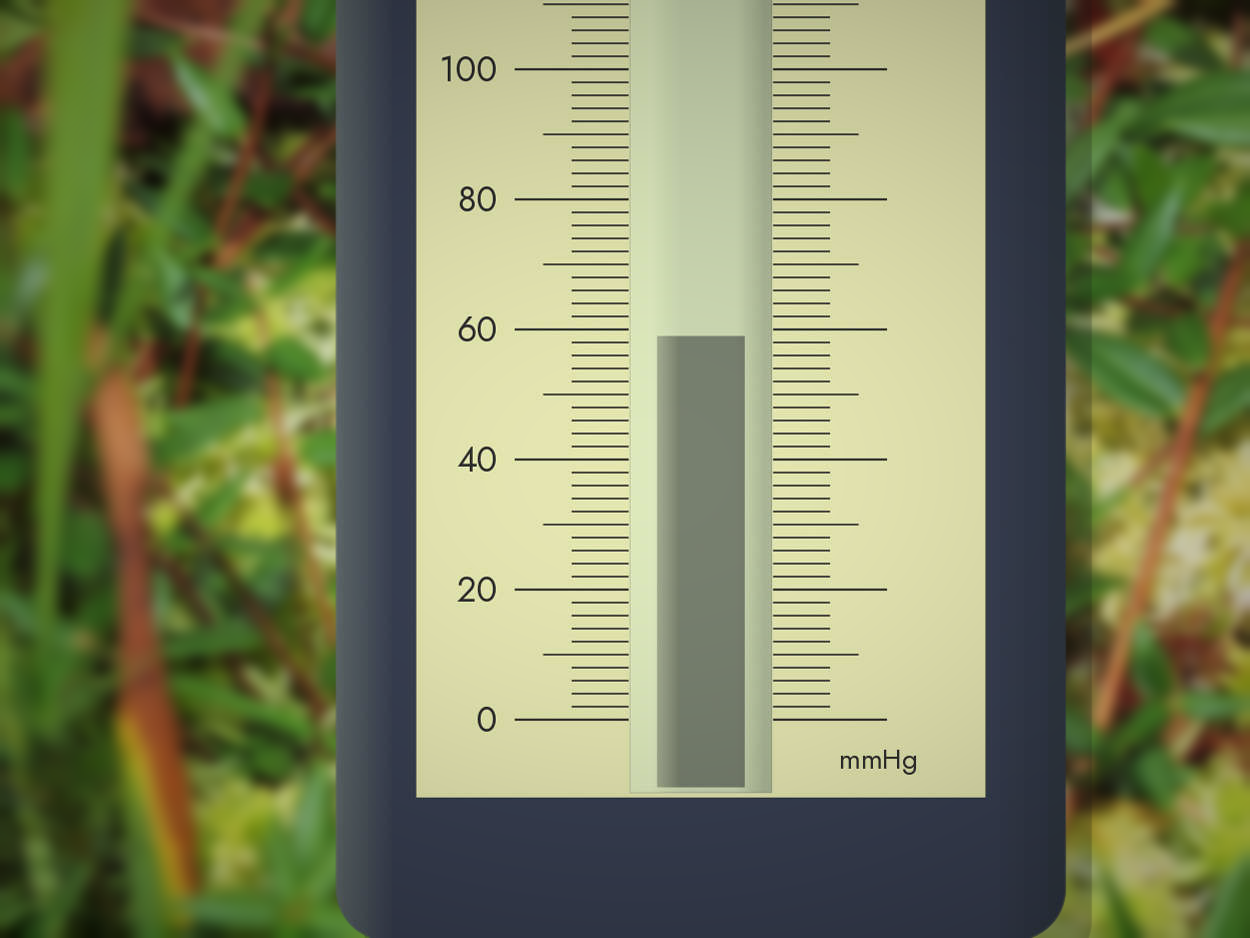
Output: 59,mmHg
